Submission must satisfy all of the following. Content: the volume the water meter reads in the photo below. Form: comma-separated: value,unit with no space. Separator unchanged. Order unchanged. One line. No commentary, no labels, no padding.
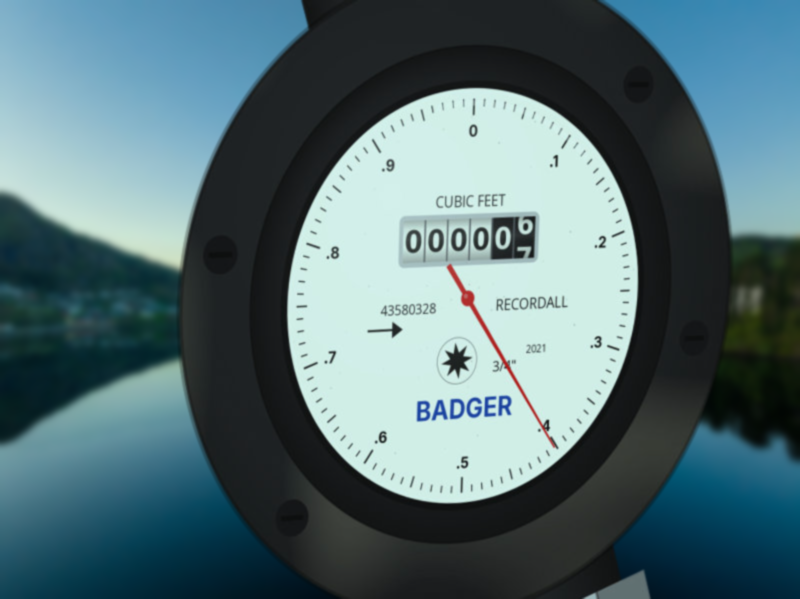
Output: 6.40,ft³
